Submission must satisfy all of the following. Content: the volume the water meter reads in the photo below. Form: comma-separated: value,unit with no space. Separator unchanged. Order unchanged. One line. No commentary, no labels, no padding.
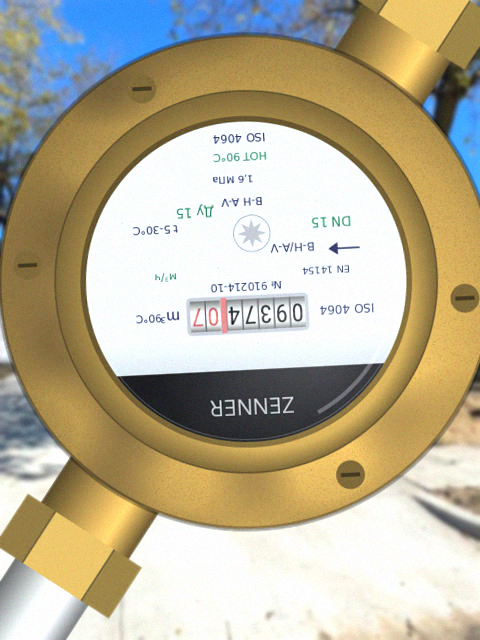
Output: 9374.07,m³
